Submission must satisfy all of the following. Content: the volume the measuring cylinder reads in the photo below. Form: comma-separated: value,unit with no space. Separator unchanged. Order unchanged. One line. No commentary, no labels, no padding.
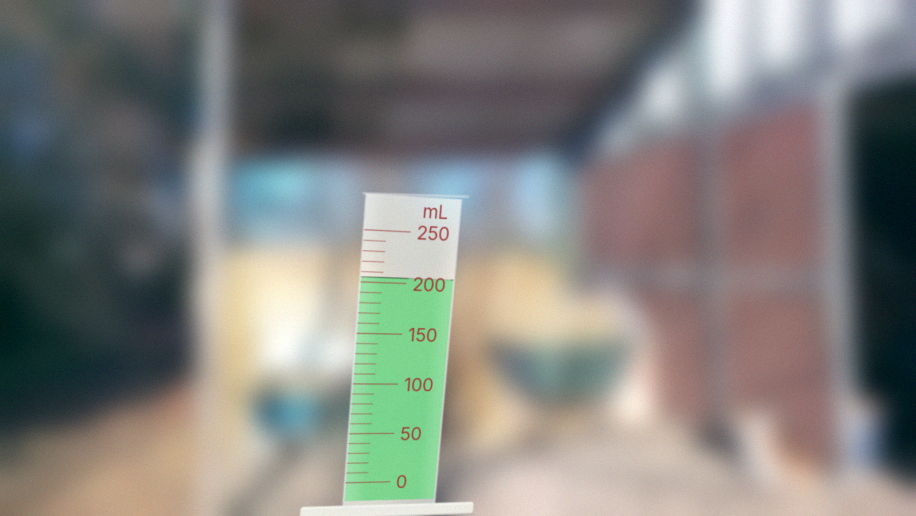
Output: 205,mL
